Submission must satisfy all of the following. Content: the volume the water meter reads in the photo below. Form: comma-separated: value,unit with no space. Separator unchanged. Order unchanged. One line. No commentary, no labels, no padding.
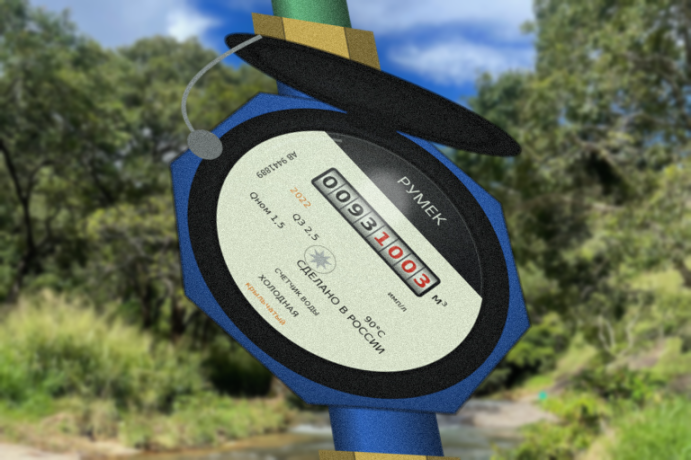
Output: 93.1003,m³
